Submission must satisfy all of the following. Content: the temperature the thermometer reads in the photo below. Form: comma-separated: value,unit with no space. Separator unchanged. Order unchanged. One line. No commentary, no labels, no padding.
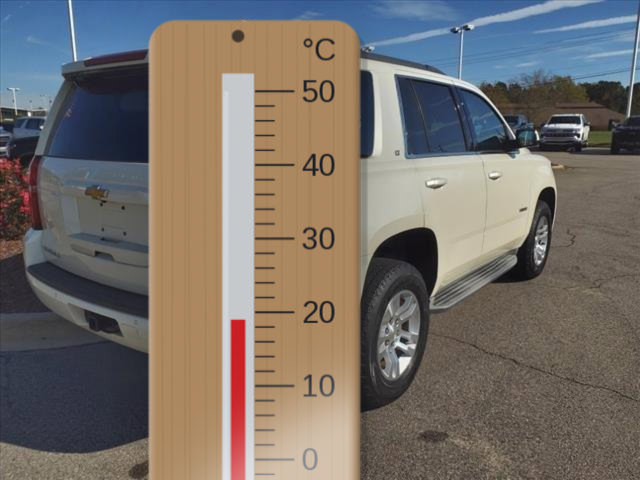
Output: 19,°C
